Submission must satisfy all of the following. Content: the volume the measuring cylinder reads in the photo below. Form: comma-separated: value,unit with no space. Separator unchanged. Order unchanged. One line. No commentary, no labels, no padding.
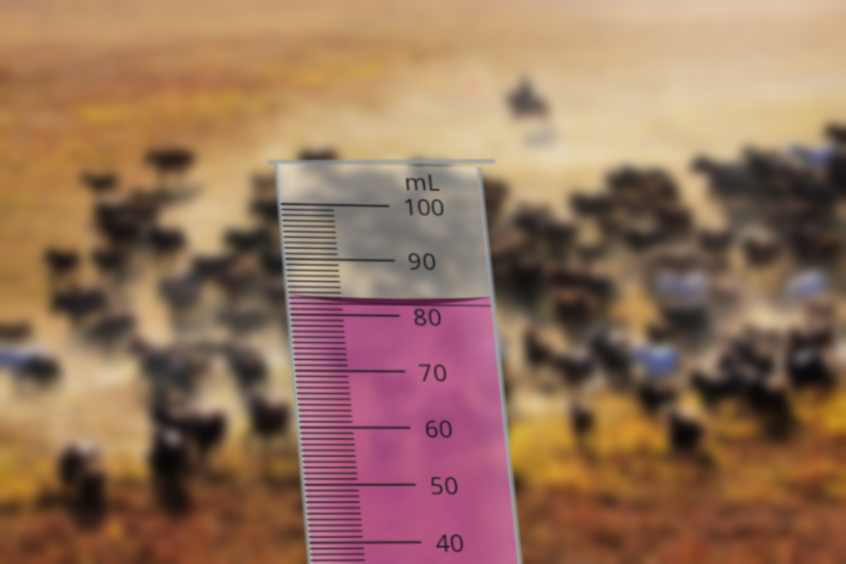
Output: 82,mL
